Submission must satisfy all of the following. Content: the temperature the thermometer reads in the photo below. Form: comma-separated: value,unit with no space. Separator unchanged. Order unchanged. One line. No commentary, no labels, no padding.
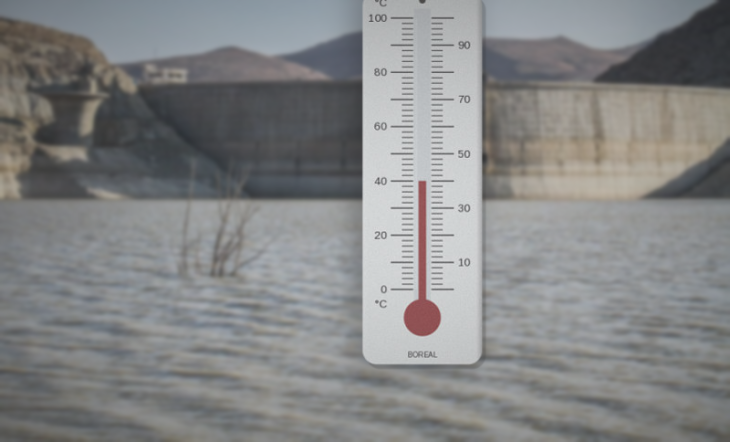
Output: 40,°C
